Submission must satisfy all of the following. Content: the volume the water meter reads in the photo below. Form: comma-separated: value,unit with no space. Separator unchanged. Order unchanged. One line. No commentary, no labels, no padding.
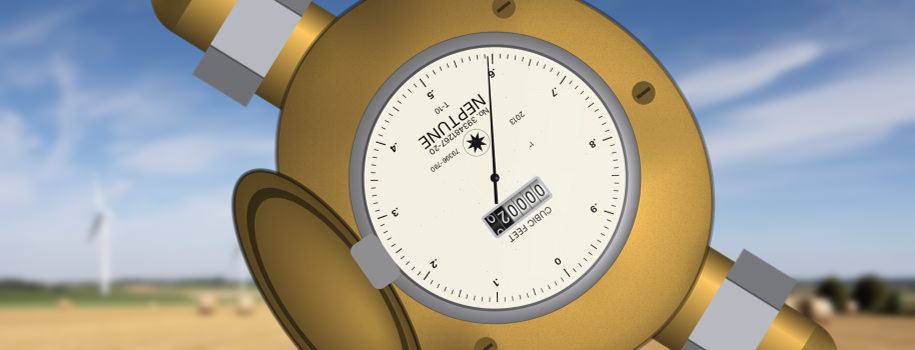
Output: 28.59,ft³
